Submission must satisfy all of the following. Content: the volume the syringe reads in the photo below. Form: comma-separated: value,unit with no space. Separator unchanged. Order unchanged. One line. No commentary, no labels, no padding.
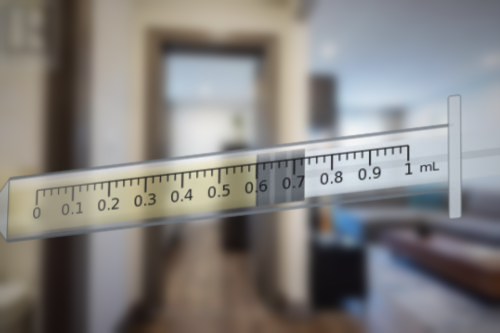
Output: 0.6,mL
